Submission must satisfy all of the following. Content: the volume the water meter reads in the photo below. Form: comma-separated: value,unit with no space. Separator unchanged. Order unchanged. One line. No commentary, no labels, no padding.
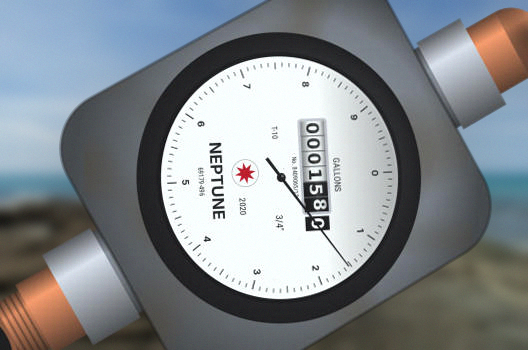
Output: 1581.5,gal
